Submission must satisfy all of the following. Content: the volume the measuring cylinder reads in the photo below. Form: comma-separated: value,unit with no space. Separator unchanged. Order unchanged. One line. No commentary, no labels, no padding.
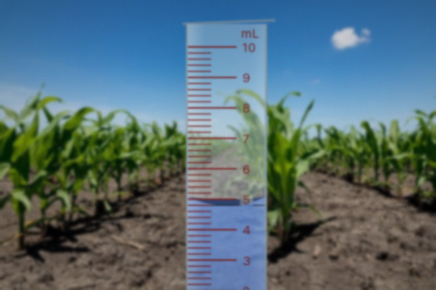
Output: 4.8,mL
